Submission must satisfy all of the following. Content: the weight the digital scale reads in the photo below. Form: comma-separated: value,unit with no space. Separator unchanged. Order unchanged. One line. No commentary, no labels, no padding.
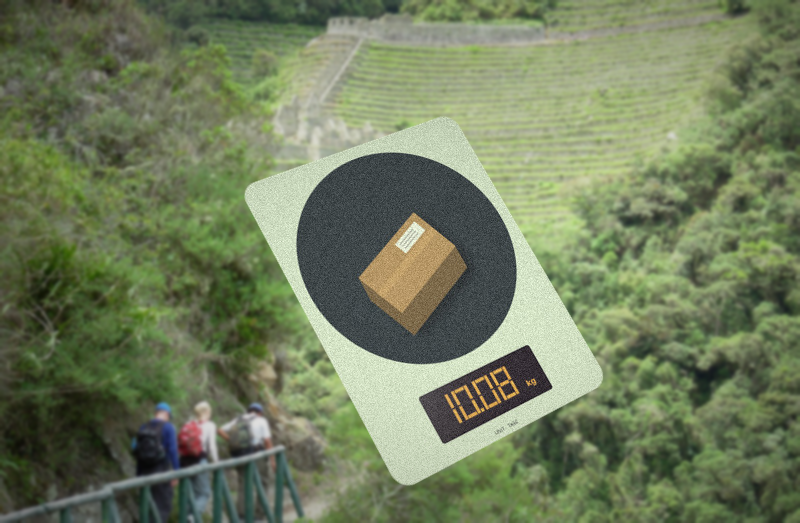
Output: 10.08,kg
